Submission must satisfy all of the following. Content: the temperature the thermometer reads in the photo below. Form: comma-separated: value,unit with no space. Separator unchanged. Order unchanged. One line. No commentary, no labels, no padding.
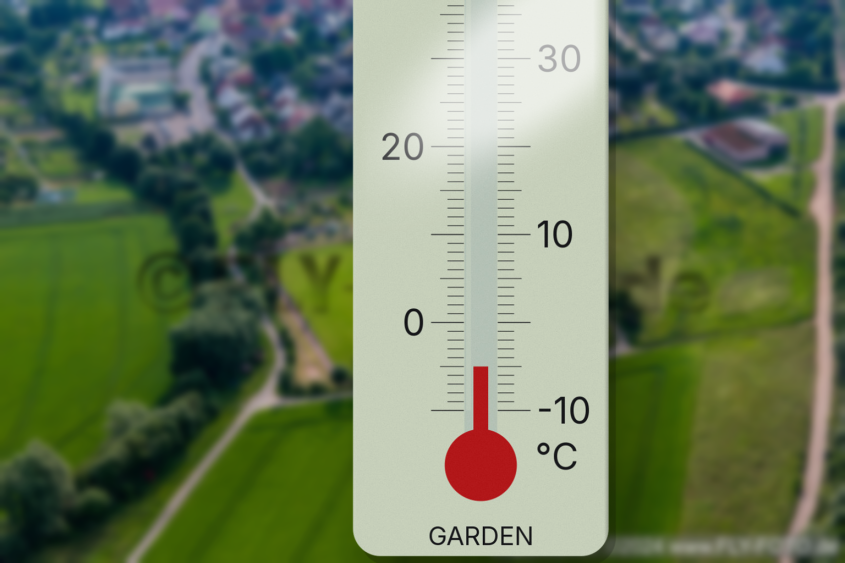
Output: -5,°C
